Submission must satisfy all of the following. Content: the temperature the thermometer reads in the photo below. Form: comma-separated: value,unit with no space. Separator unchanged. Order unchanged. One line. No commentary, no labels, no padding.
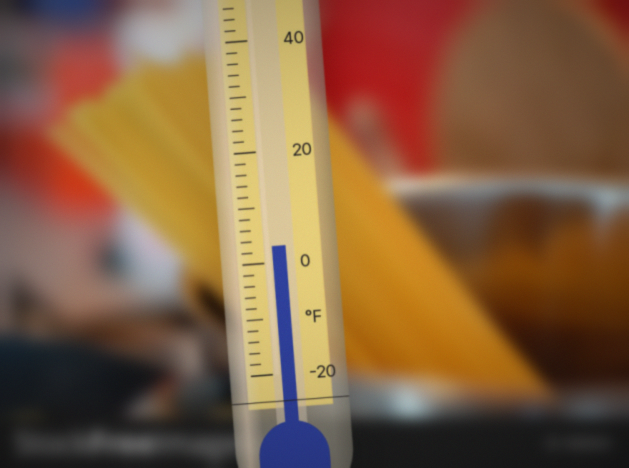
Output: 3,°F
